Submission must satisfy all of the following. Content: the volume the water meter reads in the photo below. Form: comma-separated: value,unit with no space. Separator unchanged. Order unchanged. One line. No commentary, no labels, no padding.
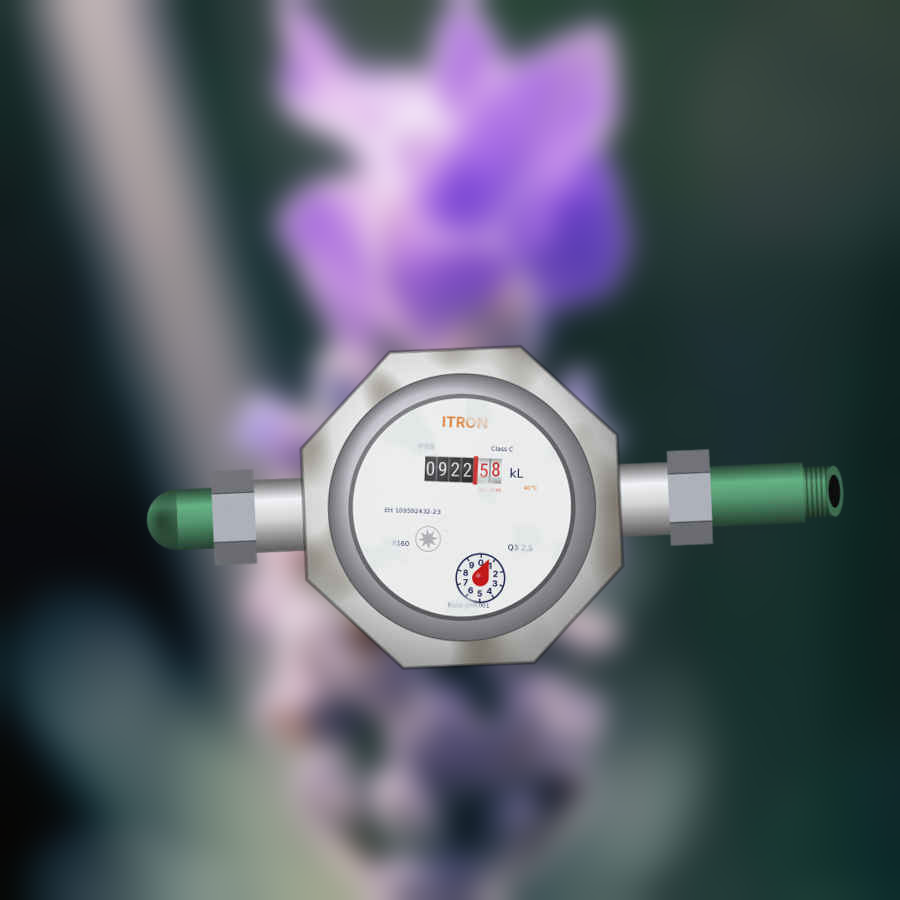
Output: 922.580,kL
